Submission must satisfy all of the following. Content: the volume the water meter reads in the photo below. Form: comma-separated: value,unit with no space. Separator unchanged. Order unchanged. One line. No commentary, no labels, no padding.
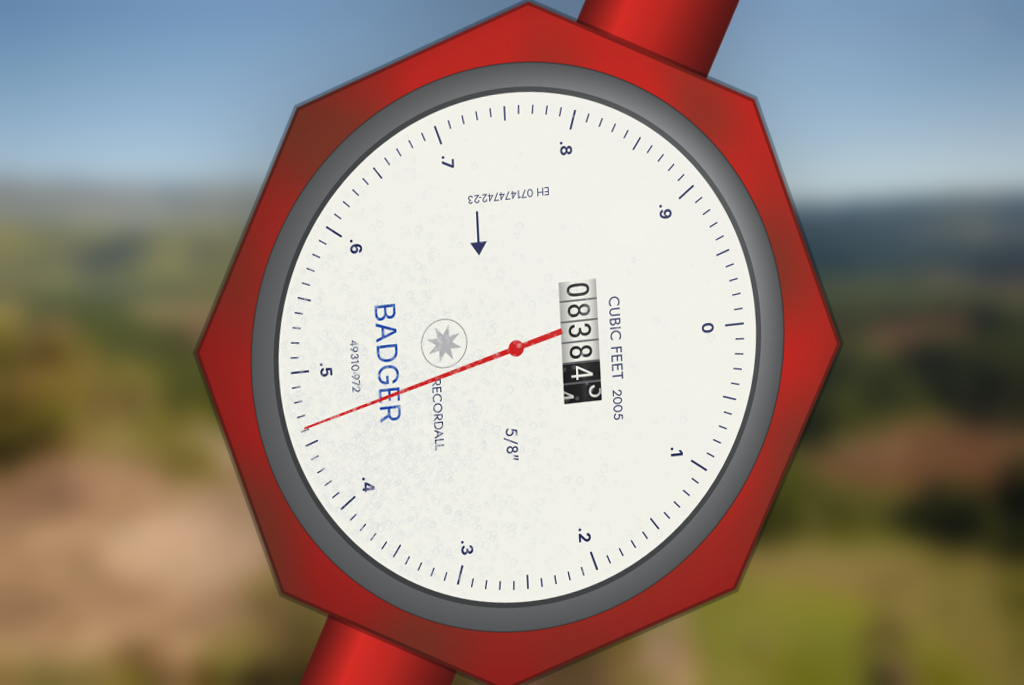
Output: 83843.46,ft³
